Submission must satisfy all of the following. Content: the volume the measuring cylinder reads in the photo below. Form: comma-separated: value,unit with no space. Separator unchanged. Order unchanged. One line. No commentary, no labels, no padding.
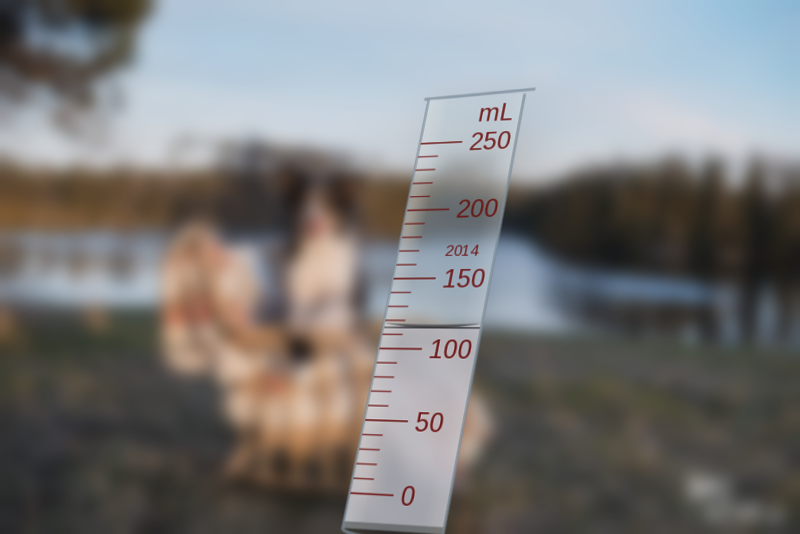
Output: 115,mL
